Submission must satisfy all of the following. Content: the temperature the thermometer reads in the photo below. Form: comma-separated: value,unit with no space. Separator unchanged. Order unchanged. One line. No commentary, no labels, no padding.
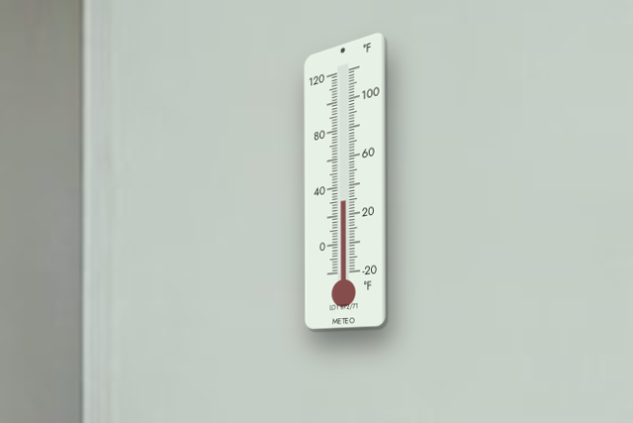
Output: 30,°F
